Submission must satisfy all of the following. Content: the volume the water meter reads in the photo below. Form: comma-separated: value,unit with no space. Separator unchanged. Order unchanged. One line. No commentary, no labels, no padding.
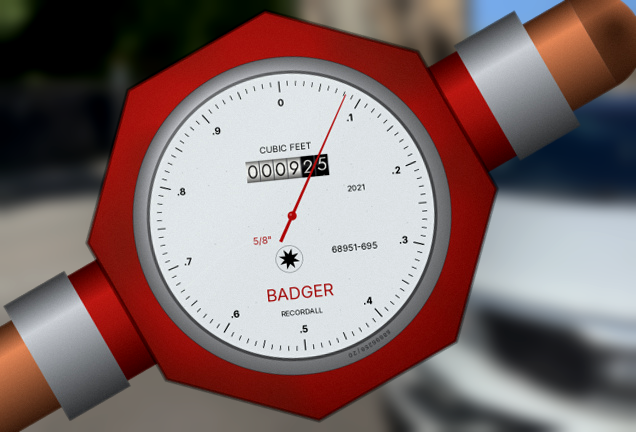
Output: 925.08,ft³
